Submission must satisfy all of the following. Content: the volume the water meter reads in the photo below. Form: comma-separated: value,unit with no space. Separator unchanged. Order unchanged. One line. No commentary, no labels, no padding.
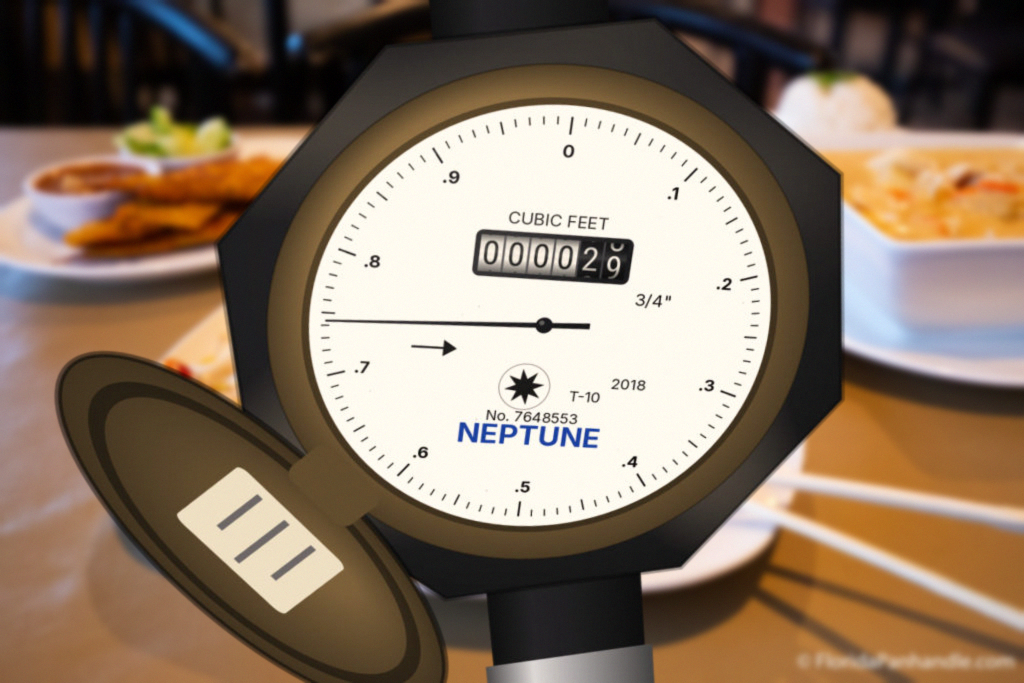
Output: 28.74,ft³
